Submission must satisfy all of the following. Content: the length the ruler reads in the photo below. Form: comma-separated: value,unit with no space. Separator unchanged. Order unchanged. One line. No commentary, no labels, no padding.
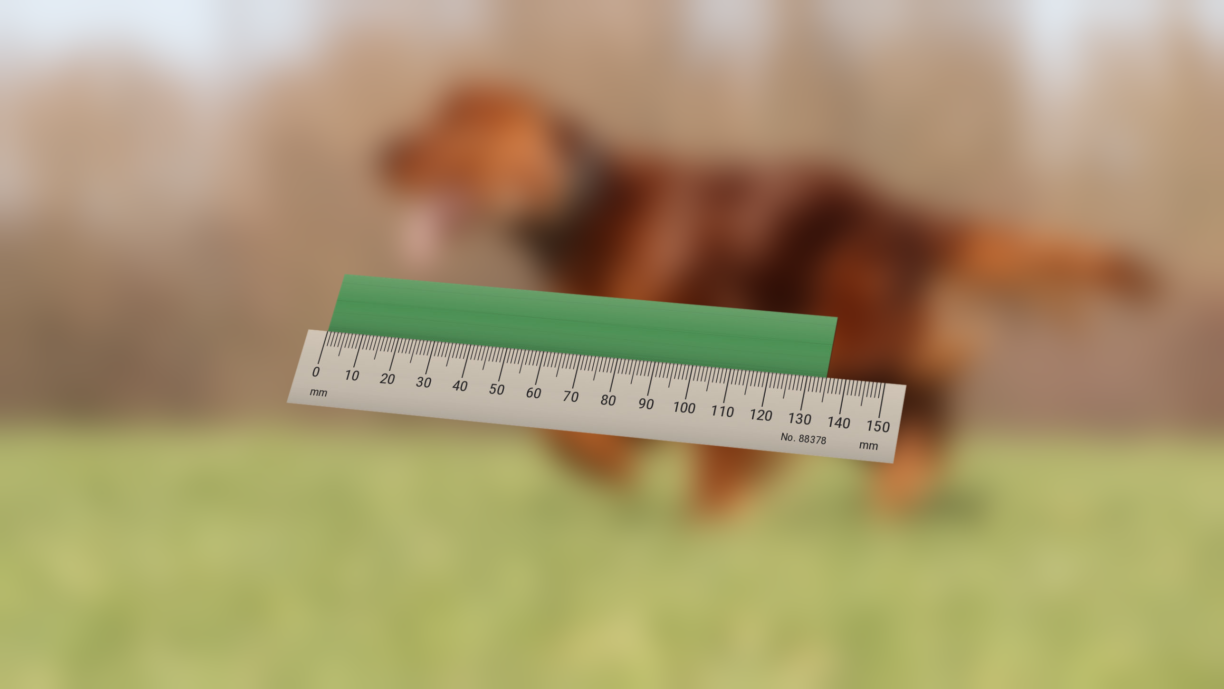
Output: 135,mm
